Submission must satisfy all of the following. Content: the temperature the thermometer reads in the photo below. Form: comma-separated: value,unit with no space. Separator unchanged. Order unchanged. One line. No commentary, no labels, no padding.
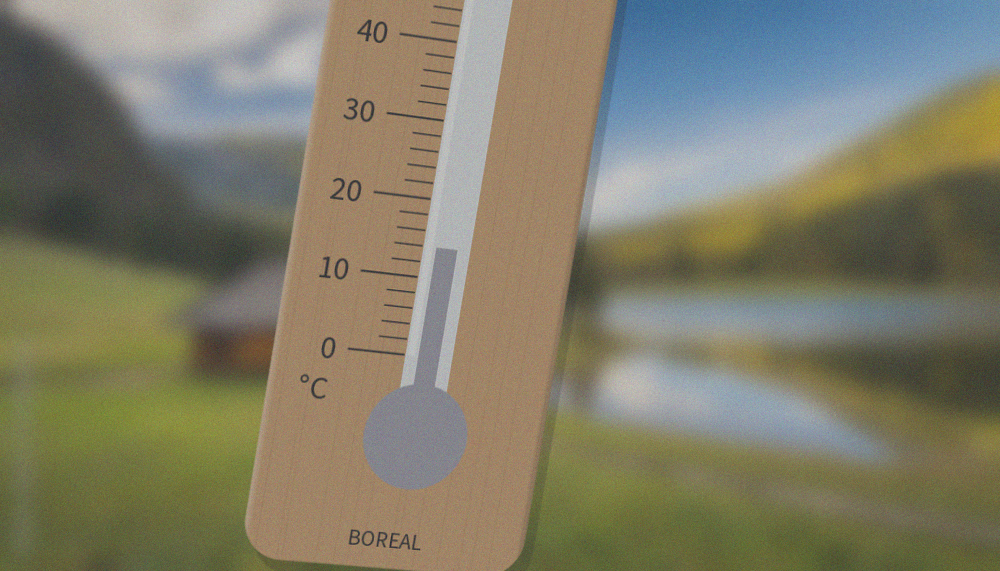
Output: 14,°C
